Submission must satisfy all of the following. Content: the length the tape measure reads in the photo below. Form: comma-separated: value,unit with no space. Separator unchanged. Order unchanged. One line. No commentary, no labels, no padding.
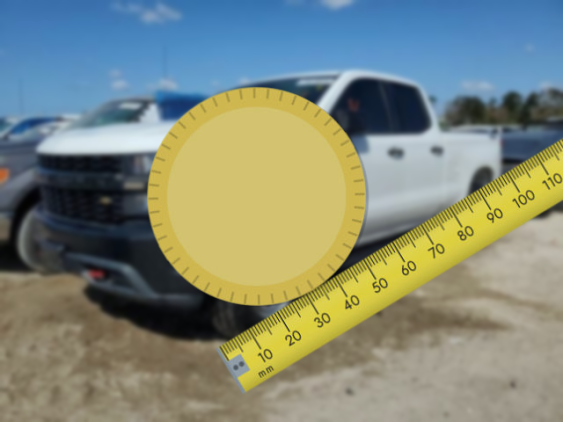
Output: 65,mm
